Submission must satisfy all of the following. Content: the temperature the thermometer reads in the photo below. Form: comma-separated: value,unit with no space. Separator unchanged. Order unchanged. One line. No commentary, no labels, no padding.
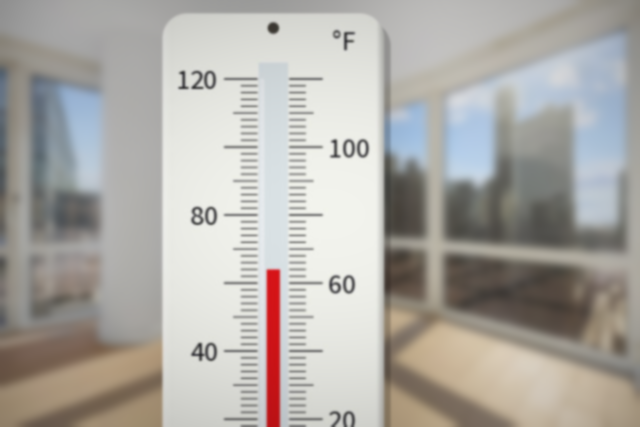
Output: 64,°F
